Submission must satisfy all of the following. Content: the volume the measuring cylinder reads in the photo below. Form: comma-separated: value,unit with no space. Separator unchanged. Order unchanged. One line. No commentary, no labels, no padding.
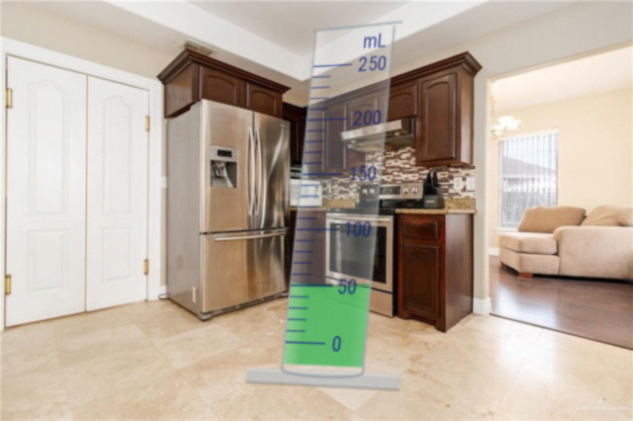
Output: 50,mL
